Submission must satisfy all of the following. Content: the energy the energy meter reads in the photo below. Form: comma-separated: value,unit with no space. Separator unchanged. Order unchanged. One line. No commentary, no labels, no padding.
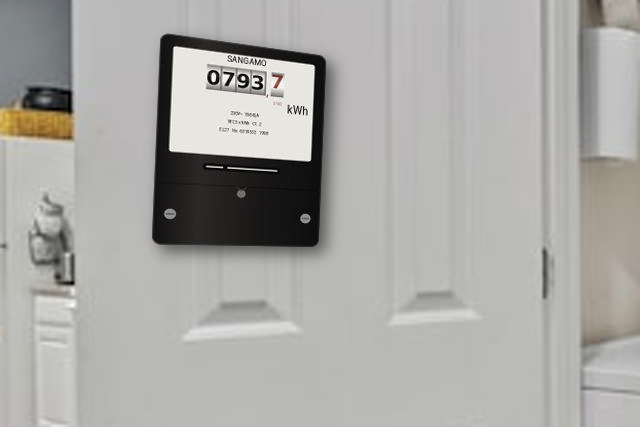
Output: 793.7,kWh
